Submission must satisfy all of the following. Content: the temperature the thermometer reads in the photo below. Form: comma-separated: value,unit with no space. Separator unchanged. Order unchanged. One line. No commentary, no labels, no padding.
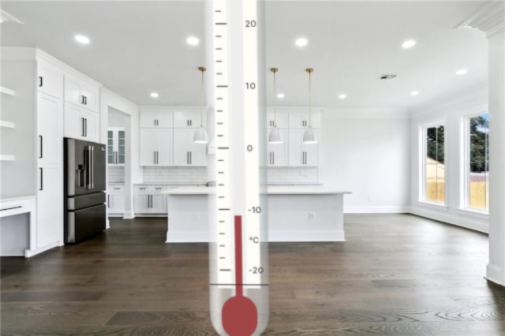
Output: -11,°C
